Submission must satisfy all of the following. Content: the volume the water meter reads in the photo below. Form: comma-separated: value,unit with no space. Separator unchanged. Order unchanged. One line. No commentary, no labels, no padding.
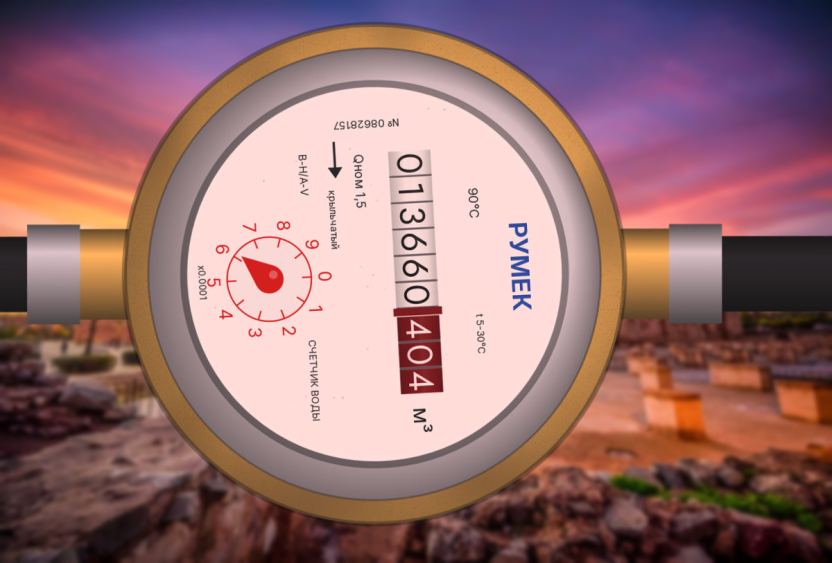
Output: 13660.4046,m³
